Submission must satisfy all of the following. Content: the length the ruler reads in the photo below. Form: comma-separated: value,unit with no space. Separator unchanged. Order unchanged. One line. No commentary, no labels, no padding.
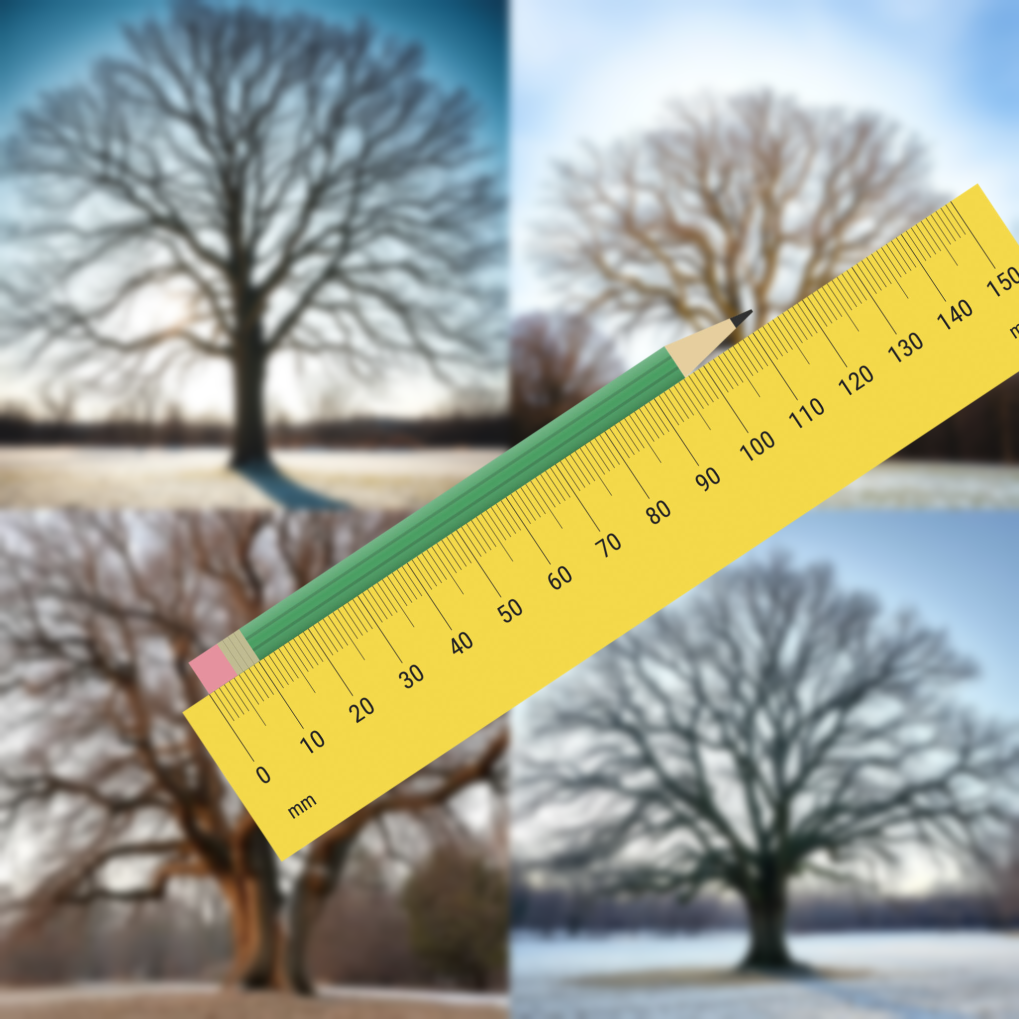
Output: 112,mm
